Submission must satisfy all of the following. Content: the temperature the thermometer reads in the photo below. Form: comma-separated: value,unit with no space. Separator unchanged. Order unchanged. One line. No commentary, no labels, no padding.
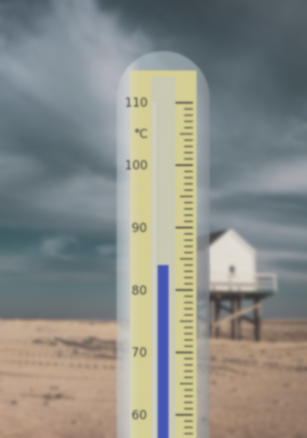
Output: 84,°C
